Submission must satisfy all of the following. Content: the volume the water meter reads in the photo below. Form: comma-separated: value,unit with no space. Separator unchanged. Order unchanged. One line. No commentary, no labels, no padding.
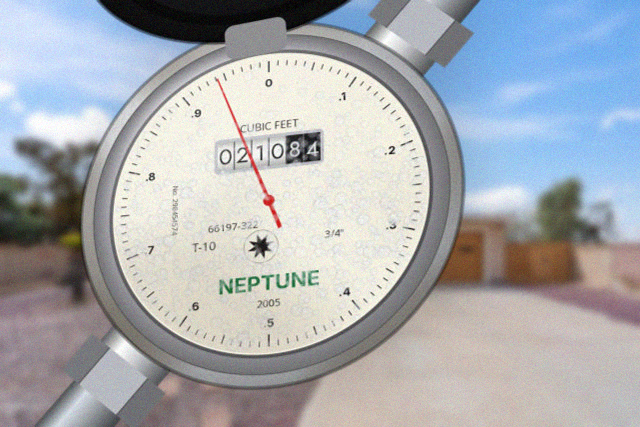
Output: 21083.94,ft³
